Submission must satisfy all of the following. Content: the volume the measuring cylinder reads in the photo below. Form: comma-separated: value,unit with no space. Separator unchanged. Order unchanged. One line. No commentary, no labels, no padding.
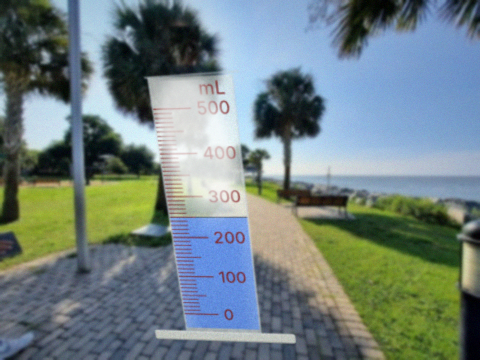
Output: 250,mL
